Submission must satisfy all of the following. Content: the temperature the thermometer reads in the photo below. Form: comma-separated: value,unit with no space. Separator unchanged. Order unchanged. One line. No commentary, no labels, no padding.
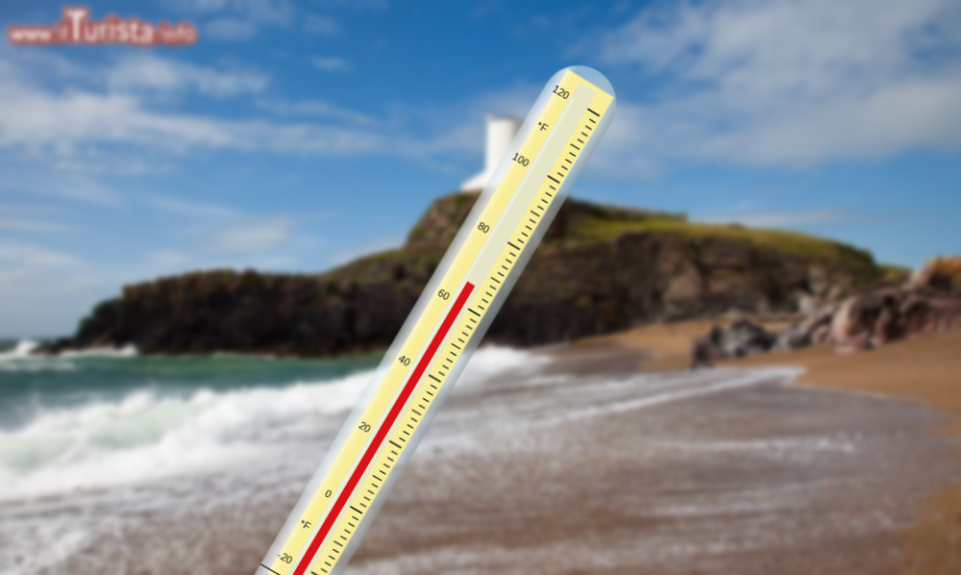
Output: 66,°F
